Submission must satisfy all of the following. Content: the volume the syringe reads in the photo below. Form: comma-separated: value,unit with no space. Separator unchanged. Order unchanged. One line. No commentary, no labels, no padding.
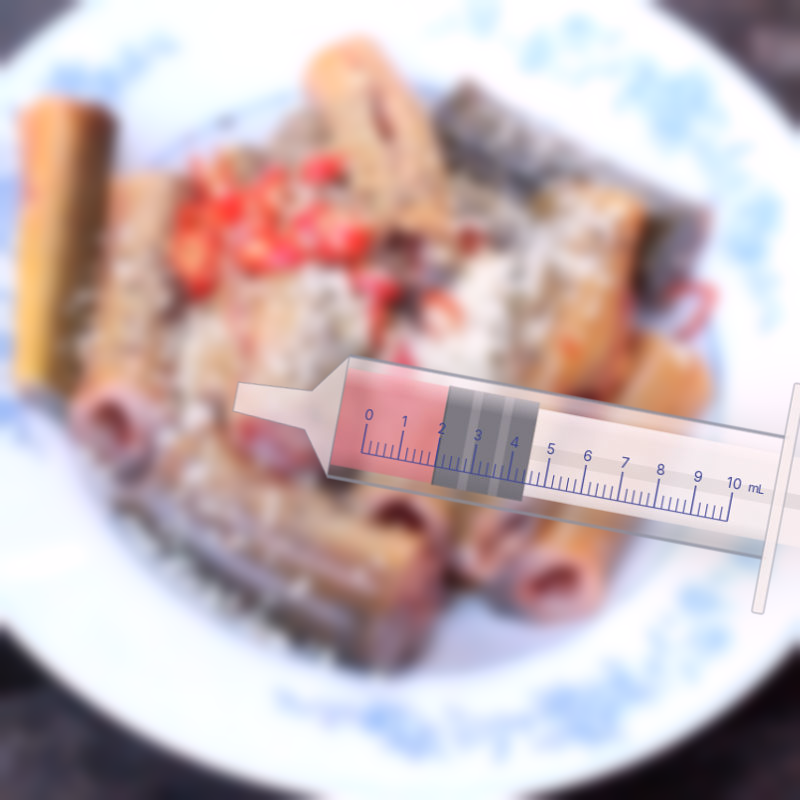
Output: 2,mL
